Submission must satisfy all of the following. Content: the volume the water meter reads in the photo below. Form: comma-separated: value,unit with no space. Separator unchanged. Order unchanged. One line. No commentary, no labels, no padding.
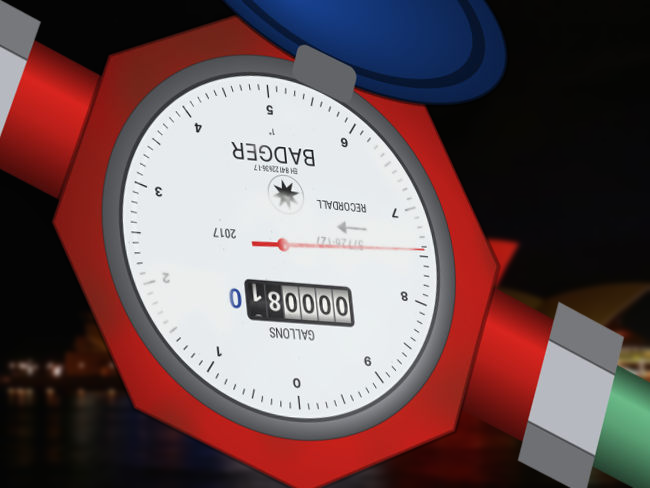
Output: 807.4,gal
